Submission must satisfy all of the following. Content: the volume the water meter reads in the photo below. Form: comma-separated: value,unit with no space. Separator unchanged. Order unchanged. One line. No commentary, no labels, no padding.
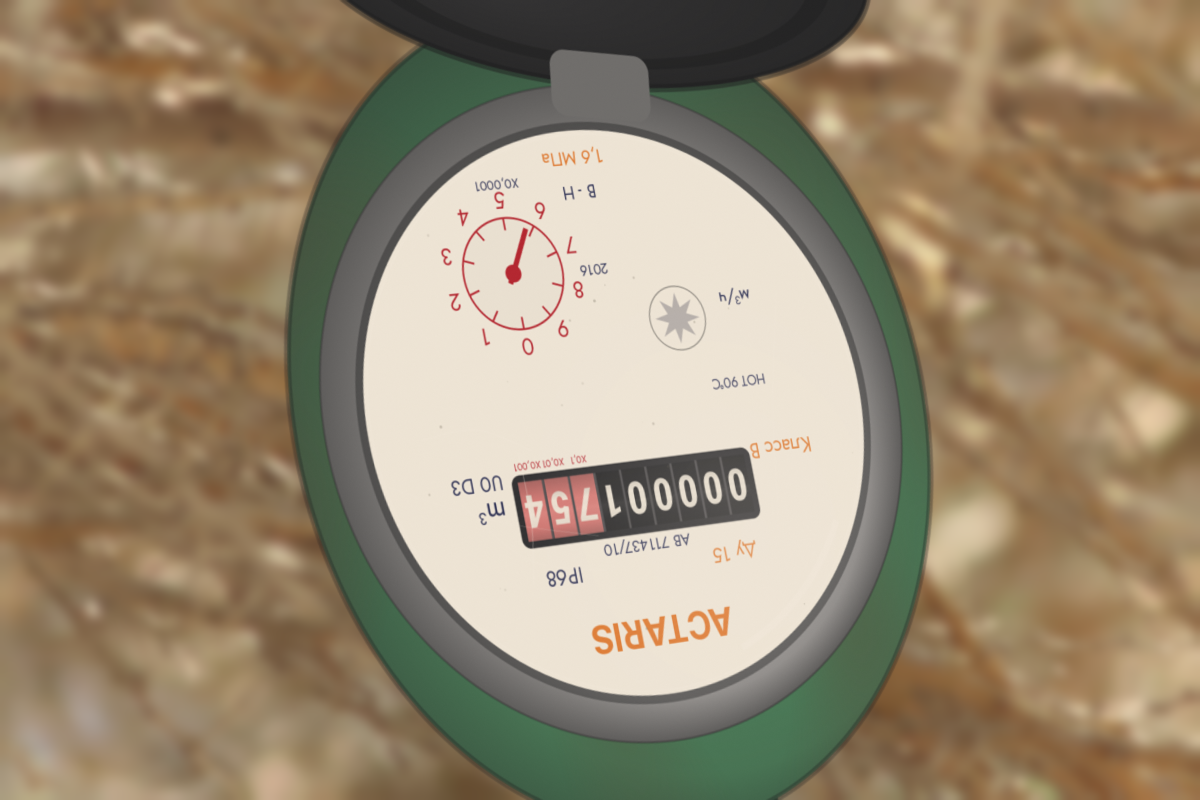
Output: 1.7545,m³
